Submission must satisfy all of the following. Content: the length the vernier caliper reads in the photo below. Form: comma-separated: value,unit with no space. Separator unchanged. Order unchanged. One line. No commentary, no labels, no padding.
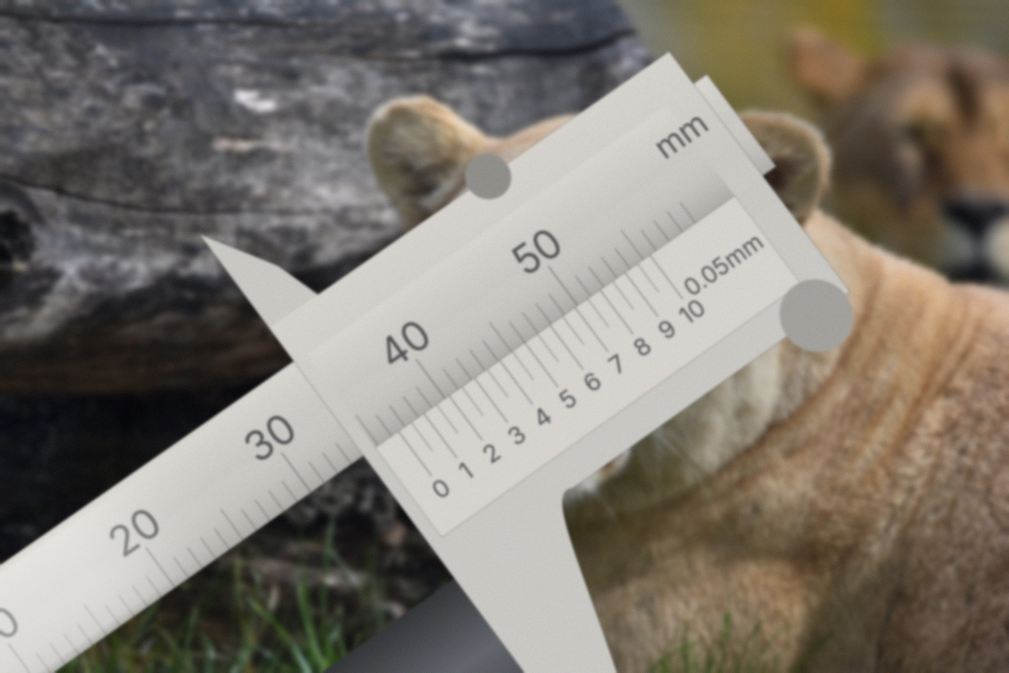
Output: 36.5,mm
